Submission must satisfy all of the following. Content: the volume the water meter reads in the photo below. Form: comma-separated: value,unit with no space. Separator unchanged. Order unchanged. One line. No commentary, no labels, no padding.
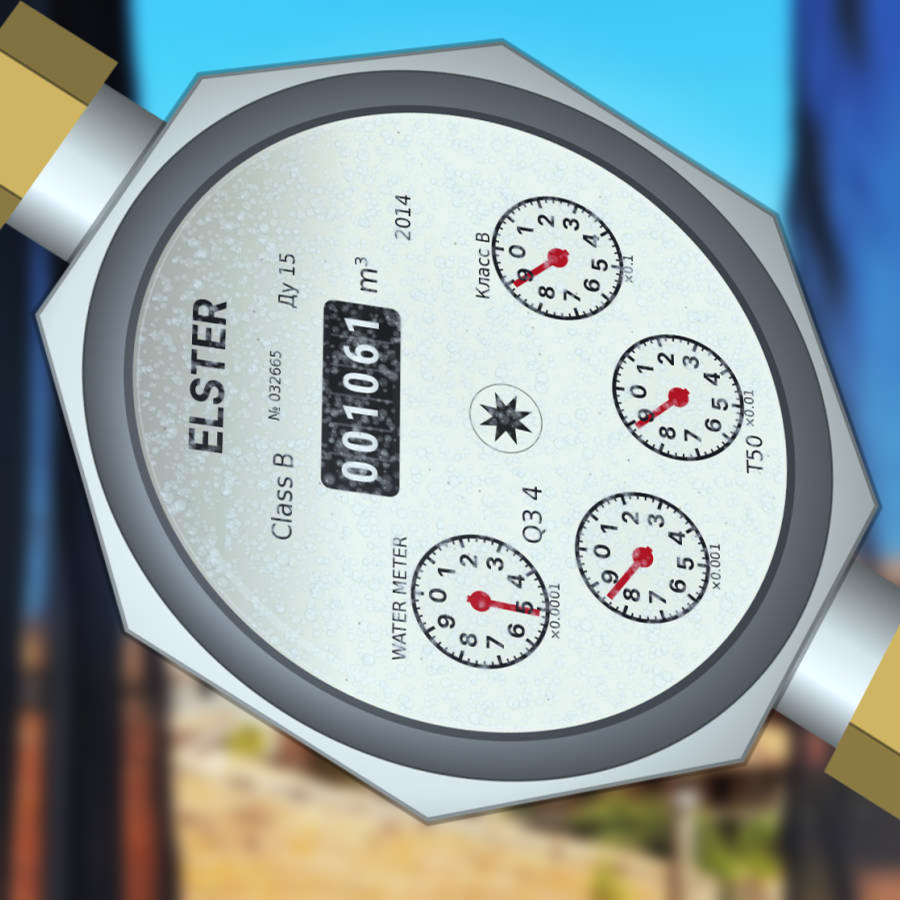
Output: 1061.8885,m³
